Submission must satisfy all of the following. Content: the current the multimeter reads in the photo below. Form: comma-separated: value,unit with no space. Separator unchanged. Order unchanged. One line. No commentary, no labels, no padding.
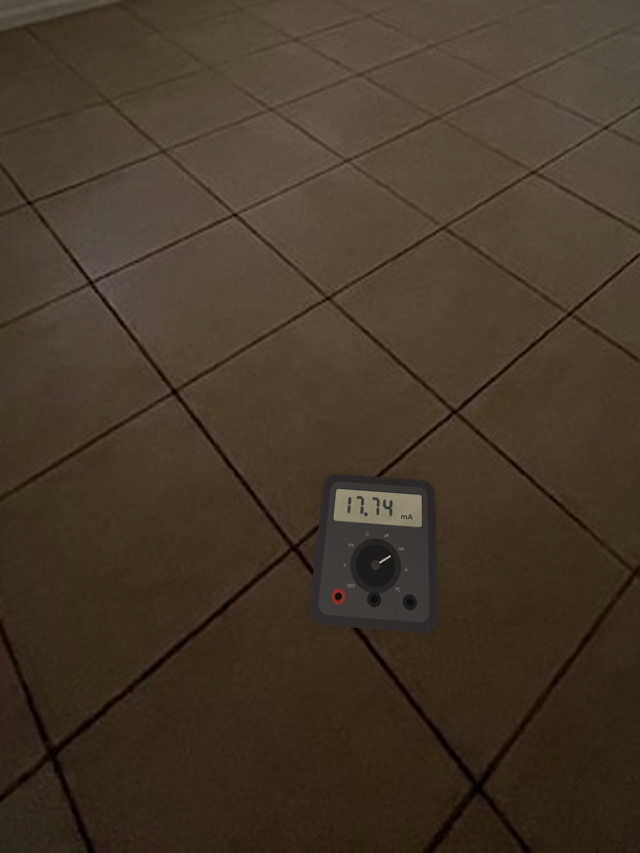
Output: 17.74,mA
